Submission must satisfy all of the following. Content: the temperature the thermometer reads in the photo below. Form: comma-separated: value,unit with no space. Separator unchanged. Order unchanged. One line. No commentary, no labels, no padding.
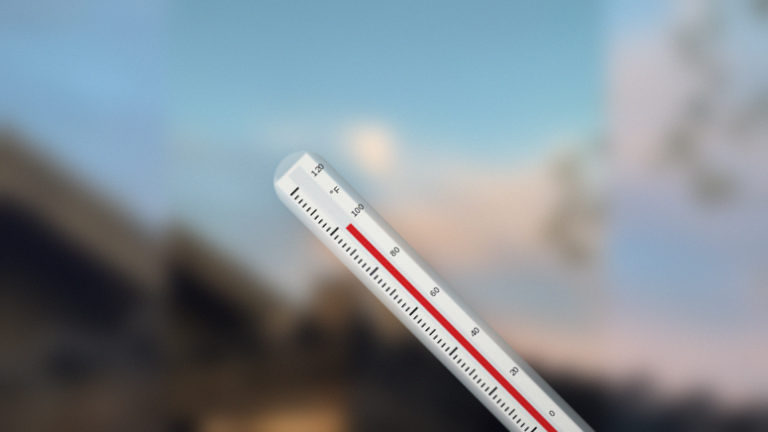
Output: 98,°F
